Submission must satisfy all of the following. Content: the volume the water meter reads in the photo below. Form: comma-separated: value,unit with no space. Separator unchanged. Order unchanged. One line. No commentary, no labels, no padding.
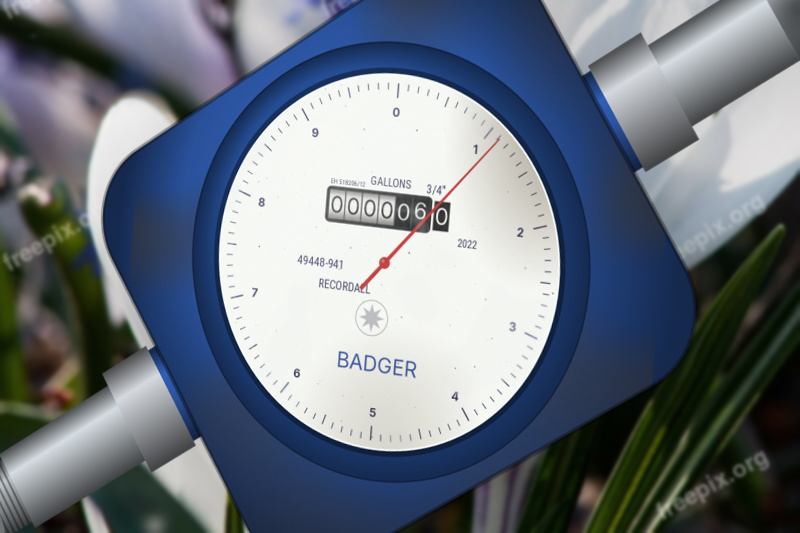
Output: 61.1,gal
